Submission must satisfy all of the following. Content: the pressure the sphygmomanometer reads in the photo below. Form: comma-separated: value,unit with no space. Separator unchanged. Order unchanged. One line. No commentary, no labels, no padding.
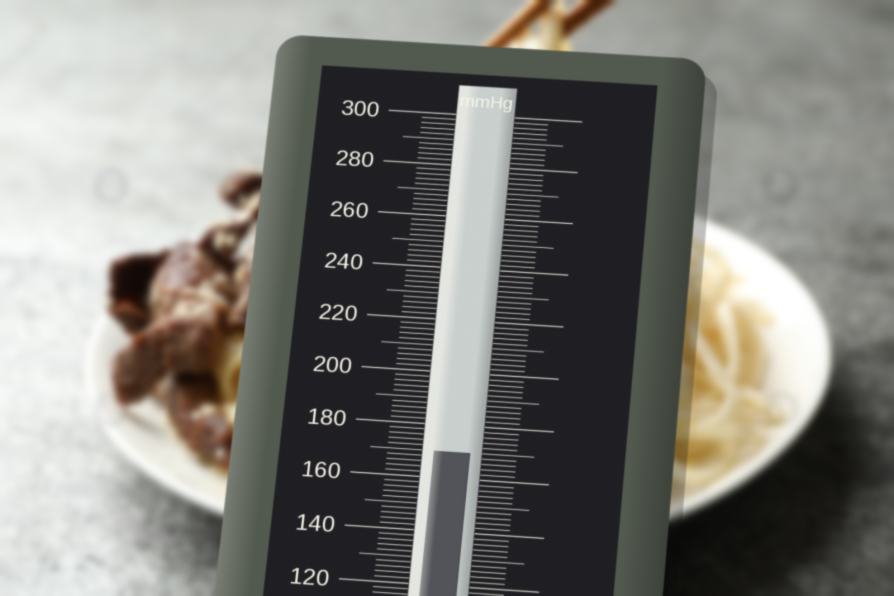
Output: 170,mmHg
